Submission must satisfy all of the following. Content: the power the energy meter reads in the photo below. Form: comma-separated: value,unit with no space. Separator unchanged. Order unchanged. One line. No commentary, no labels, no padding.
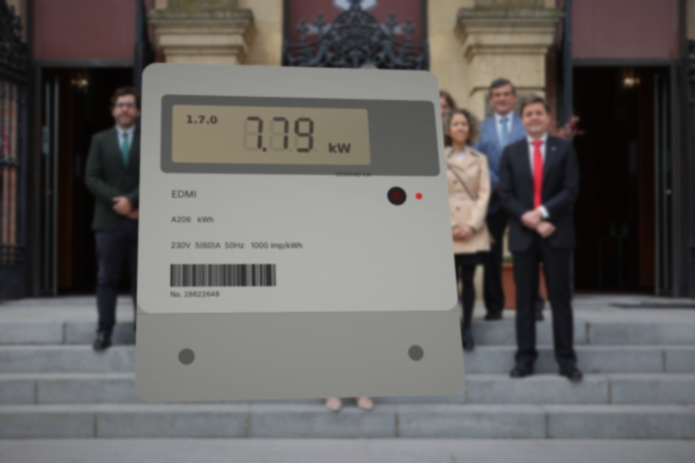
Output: 7.79,kW
